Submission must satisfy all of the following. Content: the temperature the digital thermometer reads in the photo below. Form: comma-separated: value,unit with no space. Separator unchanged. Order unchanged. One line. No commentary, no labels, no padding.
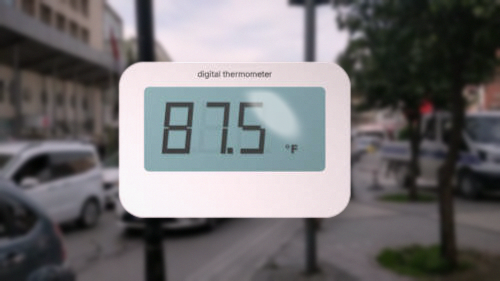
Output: 87.5,°F
